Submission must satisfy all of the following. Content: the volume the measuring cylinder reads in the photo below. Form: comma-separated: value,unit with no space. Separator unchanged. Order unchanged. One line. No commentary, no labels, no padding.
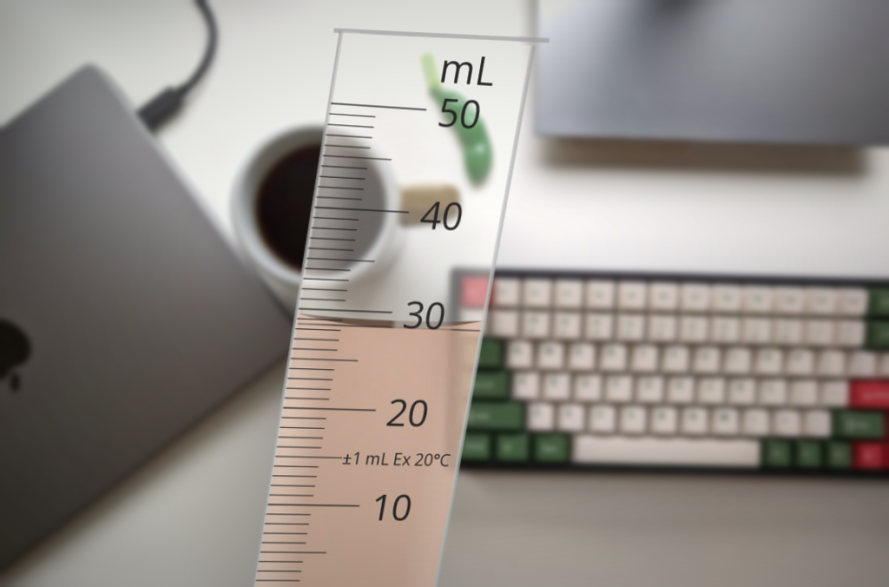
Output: 28.5,mL
